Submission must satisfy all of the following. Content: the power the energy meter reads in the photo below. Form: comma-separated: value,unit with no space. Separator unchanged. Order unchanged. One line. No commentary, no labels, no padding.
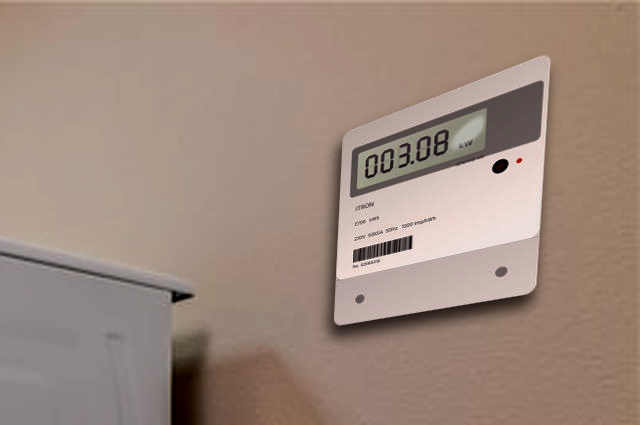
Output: 3.08,kW
